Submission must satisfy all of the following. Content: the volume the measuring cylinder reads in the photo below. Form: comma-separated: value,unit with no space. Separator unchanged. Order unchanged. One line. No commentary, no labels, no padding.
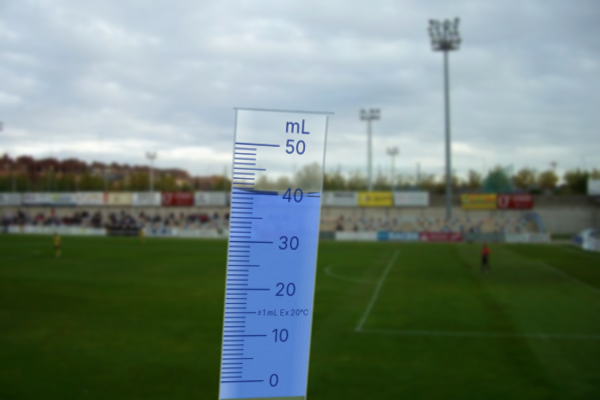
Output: 40,mL
